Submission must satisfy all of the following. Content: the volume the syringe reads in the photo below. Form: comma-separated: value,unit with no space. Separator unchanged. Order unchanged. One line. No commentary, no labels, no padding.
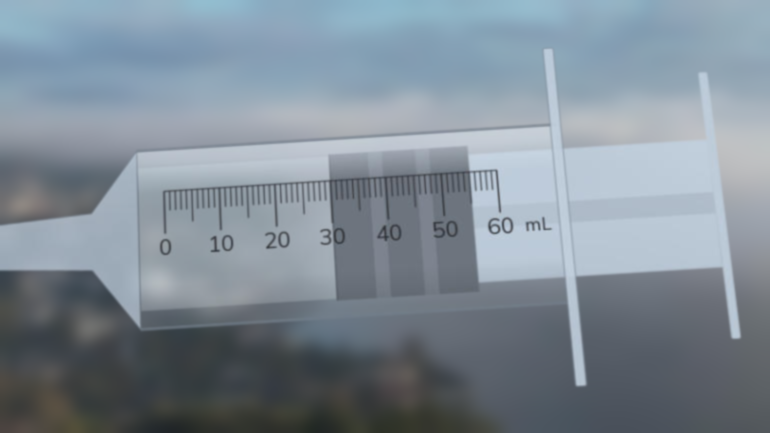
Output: 30,mL
